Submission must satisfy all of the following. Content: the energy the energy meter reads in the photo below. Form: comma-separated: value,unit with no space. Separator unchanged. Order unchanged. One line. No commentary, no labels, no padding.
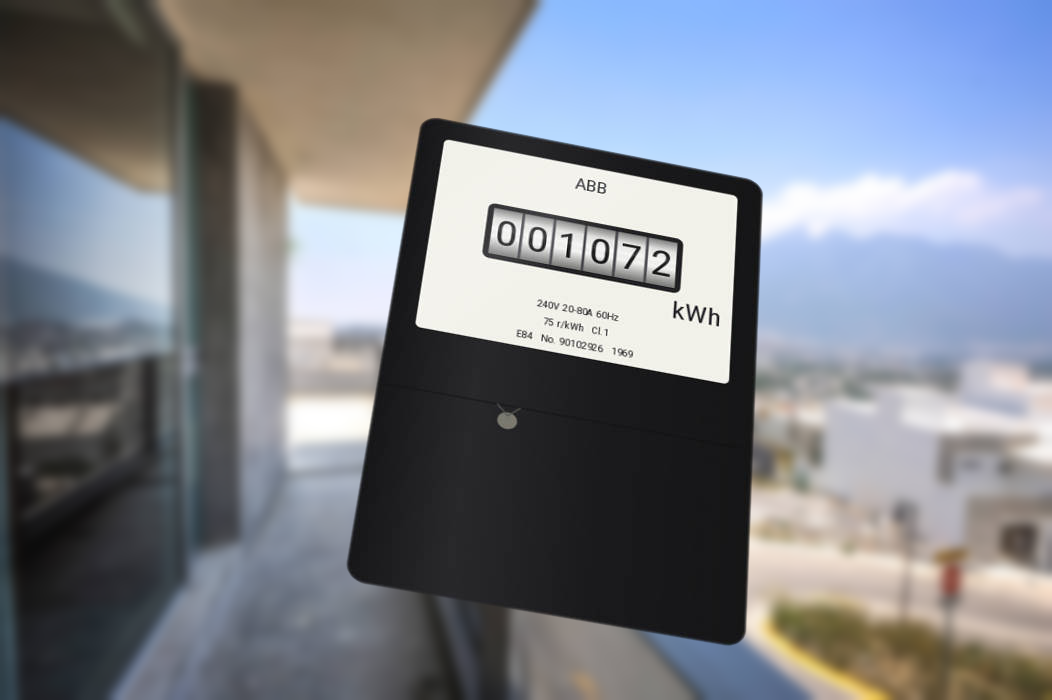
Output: 1072,kWh
